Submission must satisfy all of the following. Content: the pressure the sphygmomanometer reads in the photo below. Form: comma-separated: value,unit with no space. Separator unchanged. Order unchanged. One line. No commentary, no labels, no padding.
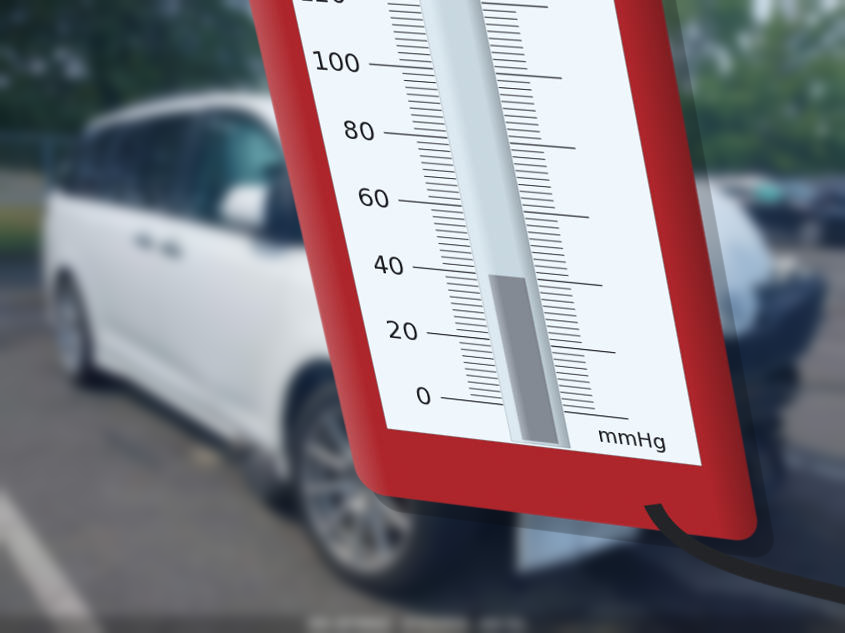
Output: 40,mmHg
